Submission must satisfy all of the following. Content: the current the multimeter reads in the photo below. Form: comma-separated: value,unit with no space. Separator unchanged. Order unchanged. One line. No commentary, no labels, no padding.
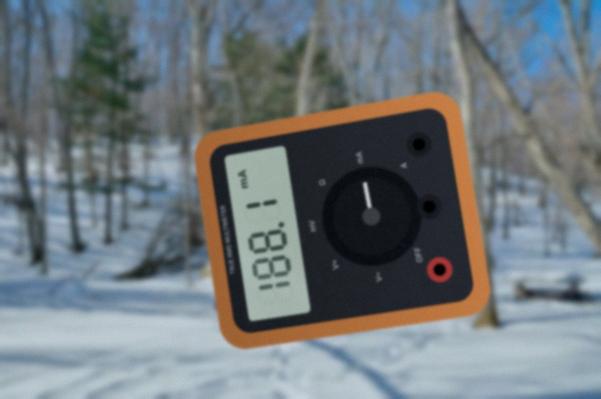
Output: 188.1,mA
